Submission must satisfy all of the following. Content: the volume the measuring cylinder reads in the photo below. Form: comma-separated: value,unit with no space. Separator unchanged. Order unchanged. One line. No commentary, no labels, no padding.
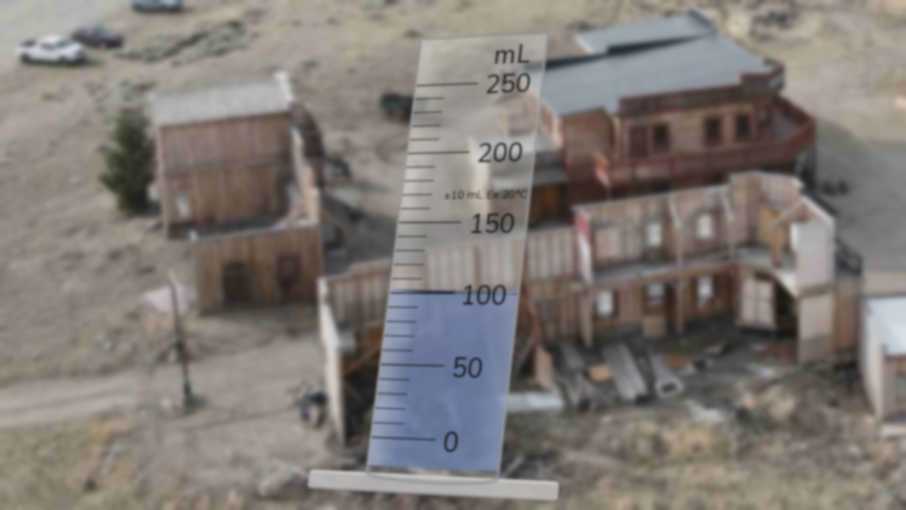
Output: 100,mL
